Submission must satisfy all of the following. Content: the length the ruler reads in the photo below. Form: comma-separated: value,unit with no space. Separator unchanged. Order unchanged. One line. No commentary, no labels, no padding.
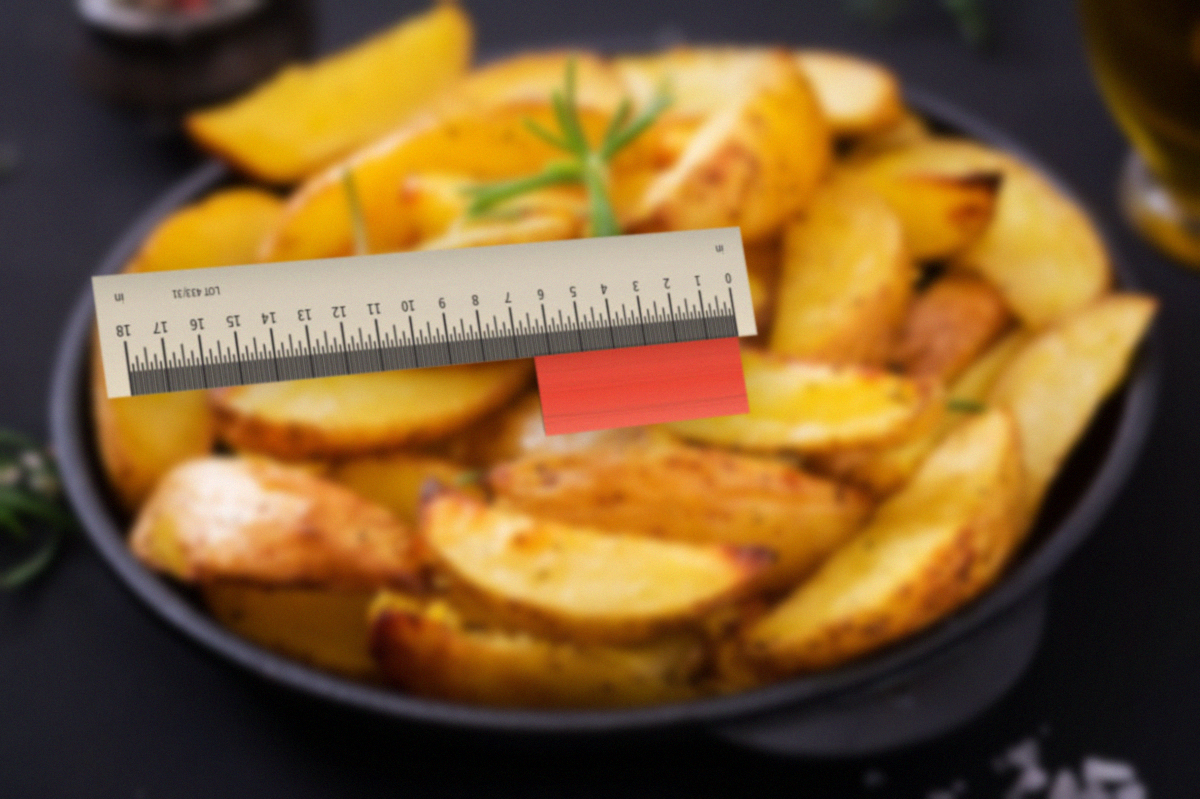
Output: 6.5,in
